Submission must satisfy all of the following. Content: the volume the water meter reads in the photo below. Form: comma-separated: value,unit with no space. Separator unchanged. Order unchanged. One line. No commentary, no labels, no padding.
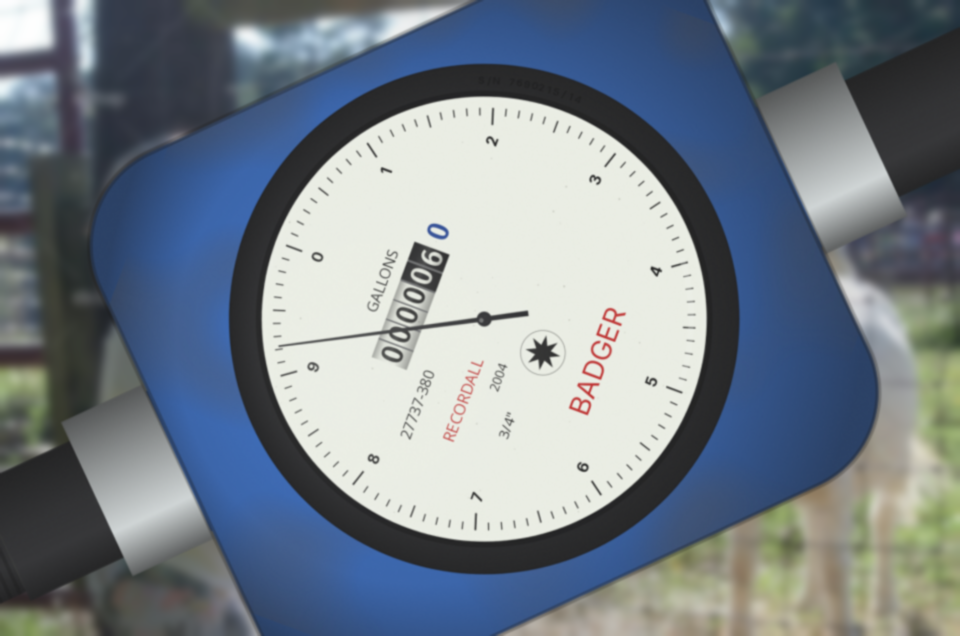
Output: 59.2,gal
